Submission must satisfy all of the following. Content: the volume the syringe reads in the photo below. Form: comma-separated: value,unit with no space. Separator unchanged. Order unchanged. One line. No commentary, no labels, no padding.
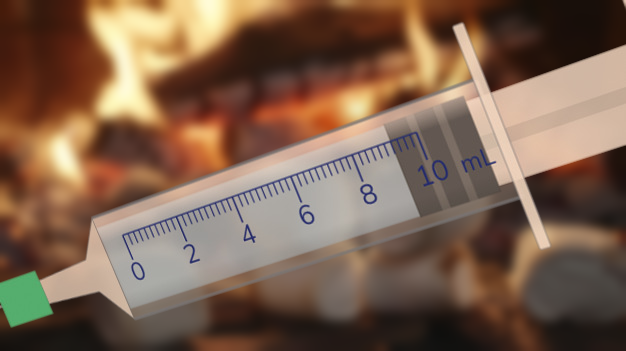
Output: 9.2,mL
